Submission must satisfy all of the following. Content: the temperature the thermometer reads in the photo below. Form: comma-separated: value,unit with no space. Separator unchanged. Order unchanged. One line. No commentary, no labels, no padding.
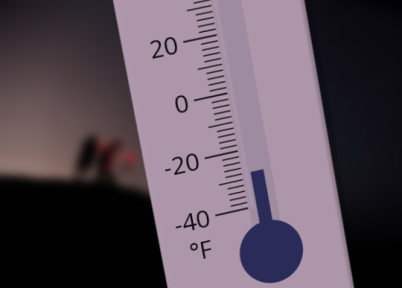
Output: -28,°F
